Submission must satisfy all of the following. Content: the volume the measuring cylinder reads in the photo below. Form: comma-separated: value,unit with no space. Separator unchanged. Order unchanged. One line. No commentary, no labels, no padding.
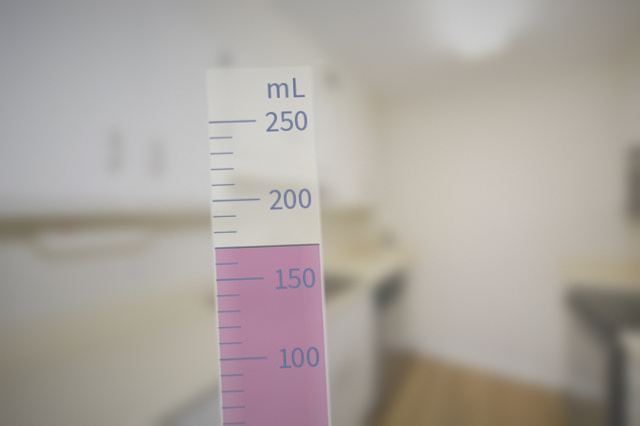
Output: 170,mL
